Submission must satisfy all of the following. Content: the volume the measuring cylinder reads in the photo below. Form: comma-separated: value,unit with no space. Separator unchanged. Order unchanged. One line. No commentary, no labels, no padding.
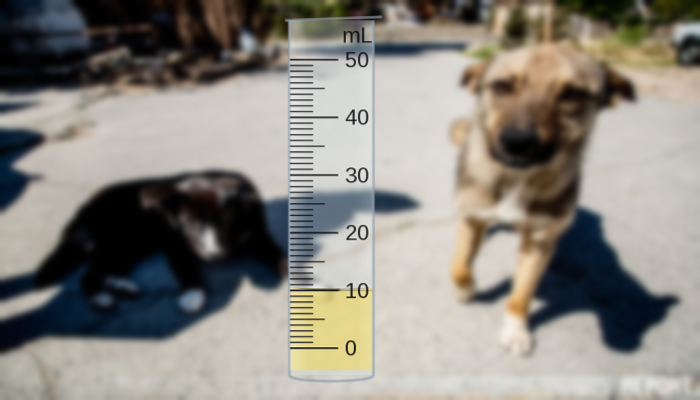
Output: 10,mL
